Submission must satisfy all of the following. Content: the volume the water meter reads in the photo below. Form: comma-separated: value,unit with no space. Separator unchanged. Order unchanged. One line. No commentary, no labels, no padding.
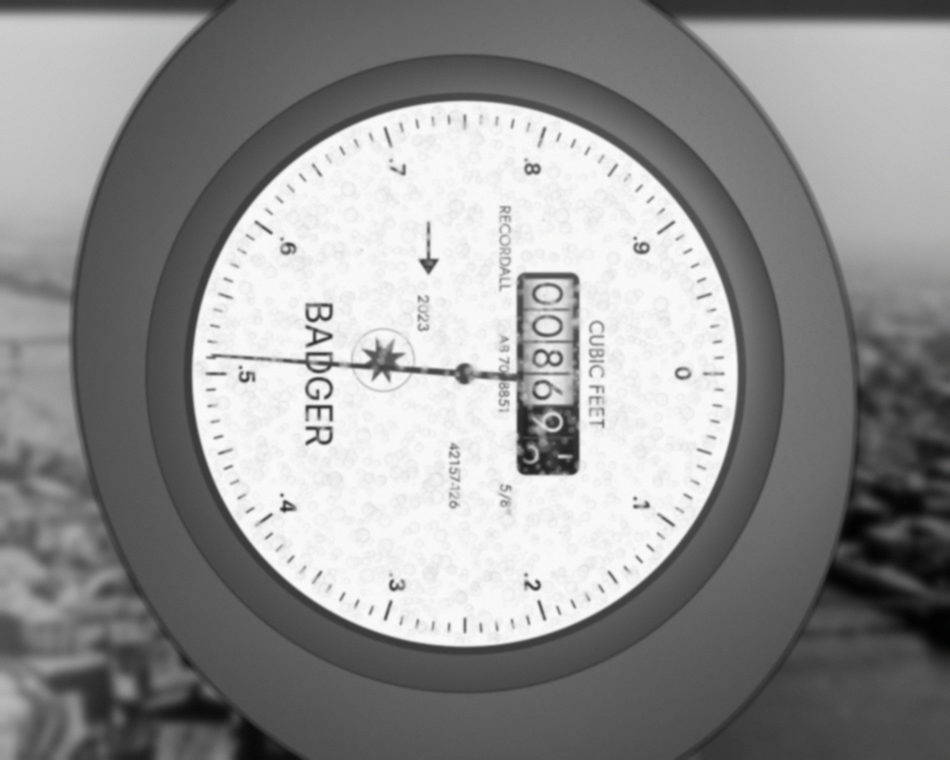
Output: 8691.51,ft³
